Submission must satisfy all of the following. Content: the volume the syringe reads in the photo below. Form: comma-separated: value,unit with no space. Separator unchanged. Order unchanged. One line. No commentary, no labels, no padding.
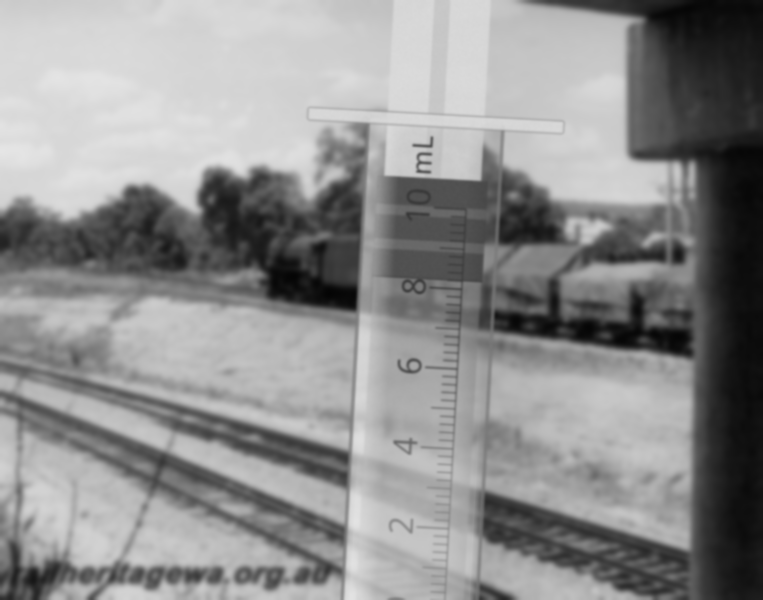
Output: 8.2,mL
